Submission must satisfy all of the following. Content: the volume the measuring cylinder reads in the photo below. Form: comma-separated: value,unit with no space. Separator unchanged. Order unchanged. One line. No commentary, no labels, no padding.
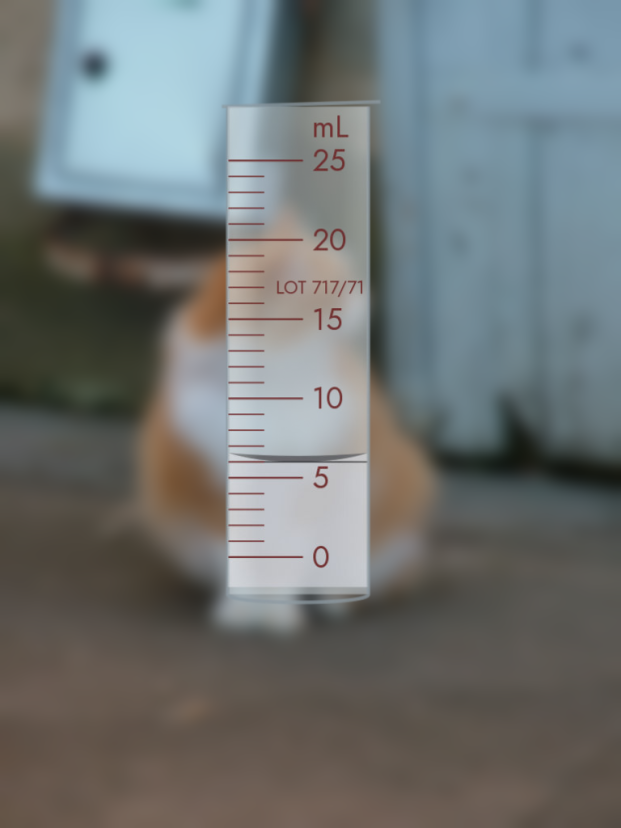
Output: 6,mL
